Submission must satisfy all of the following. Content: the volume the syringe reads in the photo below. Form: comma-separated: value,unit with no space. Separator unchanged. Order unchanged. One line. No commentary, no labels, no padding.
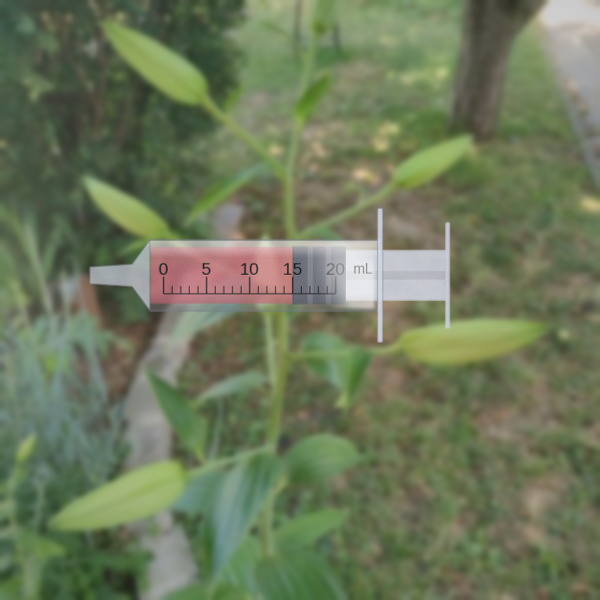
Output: 15,mL
